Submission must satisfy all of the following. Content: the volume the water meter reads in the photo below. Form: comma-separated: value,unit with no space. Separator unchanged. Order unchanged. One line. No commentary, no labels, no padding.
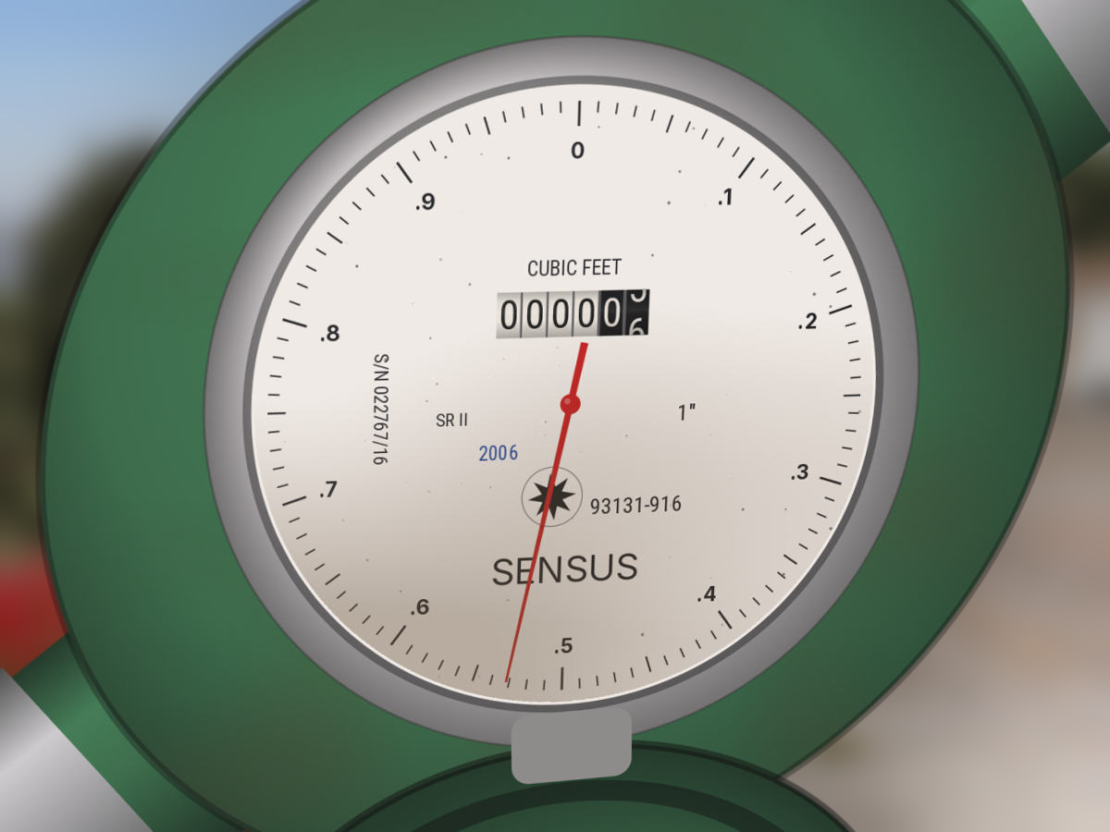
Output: 5.53,ft³
